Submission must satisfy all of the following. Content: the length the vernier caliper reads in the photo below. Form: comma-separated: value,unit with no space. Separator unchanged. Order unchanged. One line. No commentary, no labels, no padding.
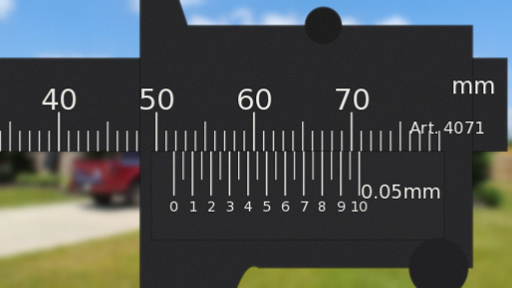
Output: 51.8,mm
